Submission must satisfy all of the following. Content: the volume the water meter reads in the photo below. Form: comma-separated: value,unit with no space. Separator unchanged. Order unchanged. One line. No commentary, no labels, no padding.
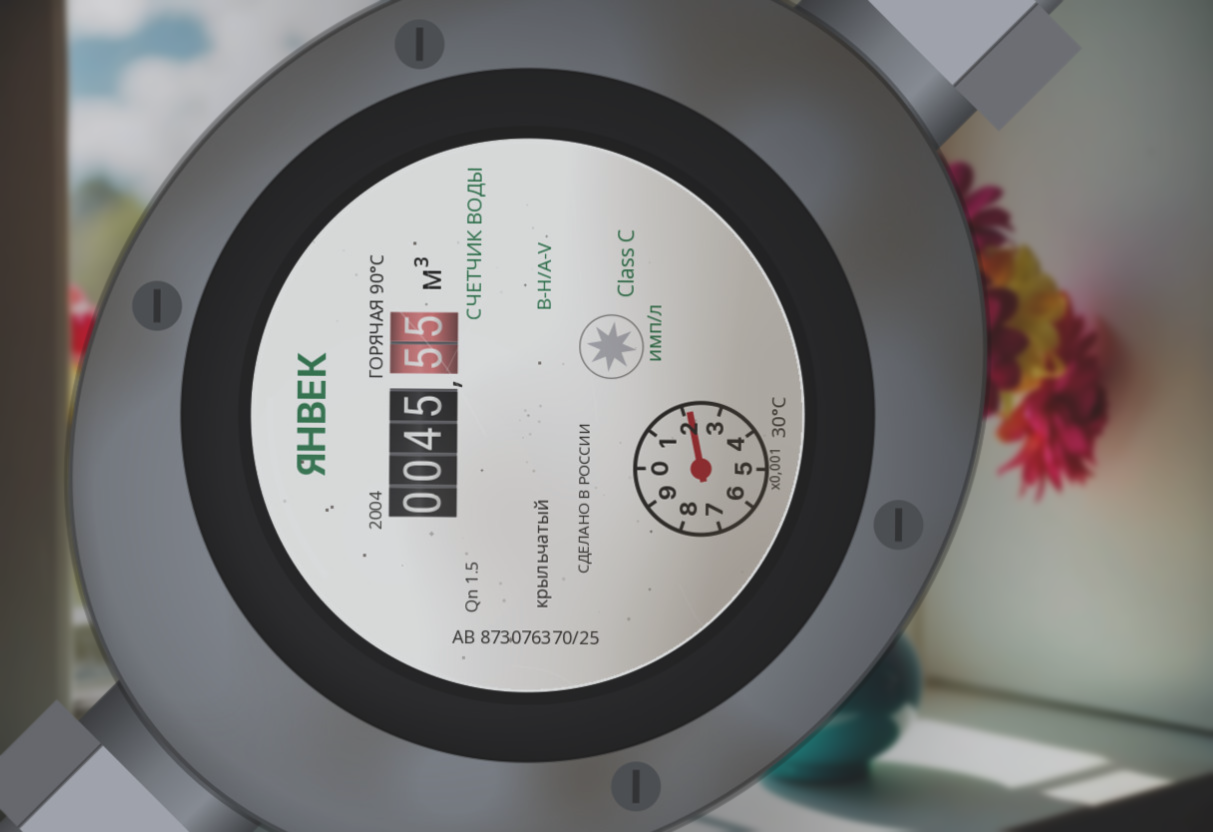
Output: 45.552,m³
